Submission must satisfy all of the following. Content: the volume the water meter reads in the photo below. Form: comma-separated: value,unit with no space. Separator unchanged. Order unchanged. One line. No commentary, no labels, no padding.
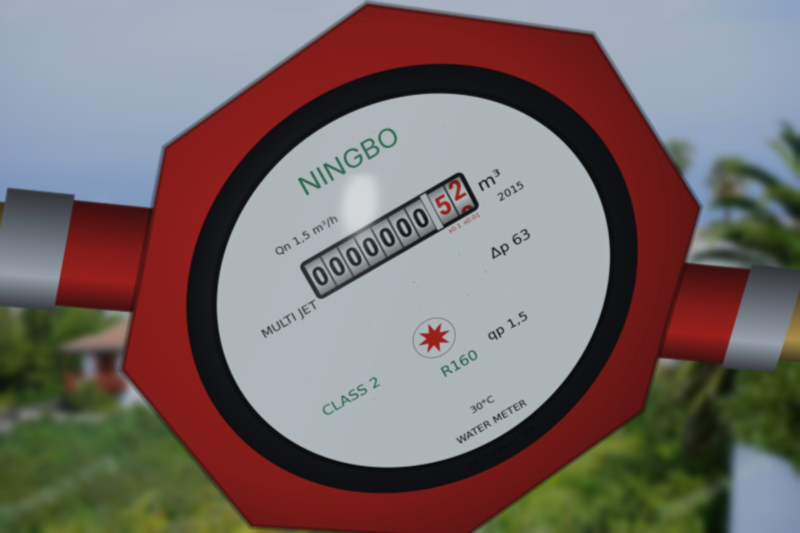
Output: 0.52,m³
